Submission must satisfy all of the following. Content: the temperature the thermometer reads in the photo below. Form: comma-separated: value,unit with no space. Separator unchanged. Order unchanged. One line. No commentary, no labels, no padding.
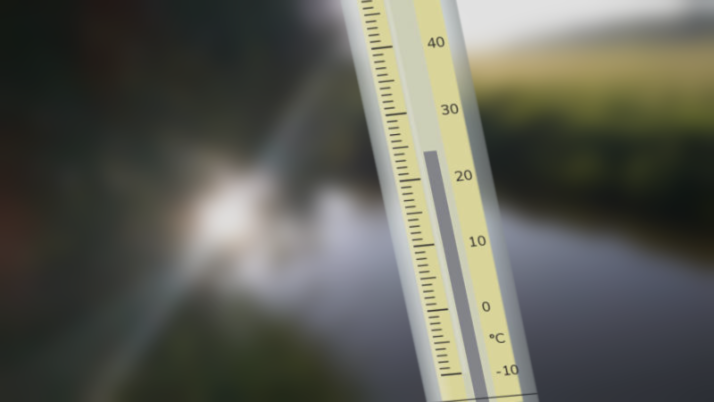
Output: 24,°C
